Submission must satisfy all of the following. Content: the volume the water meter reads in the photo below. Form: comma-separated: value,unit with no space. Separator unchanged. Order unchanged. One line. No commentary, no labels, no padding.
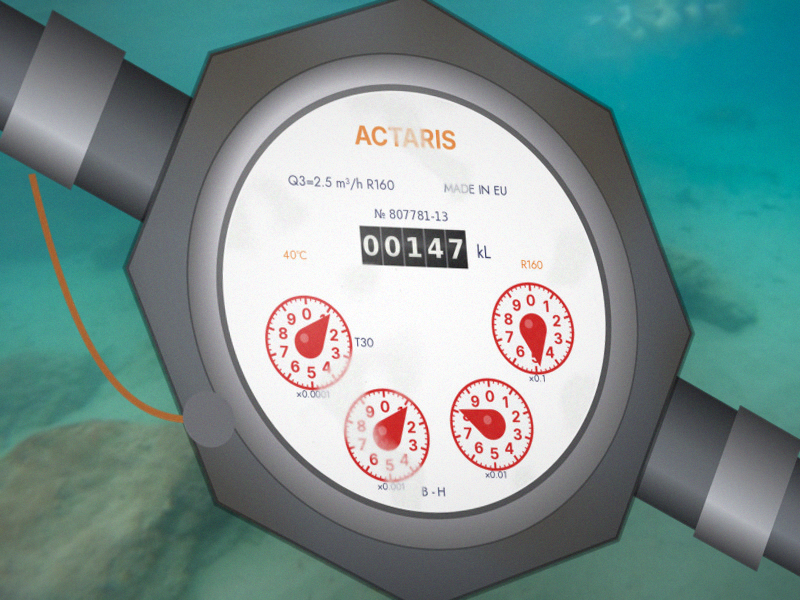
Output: 147.4811,kL
